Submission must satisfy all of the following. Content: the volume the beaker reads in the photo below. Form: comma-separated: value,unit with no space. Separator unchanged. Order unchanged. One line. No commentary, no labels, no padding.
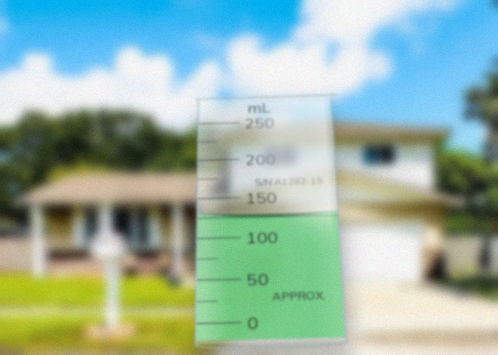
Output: 125,mL
